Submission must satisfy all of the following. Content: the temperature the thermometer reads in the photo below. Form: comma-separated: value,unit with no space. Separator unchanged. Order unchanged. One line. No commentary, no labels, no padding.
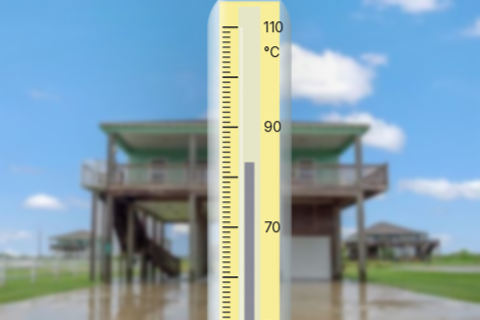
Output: 83,°C
